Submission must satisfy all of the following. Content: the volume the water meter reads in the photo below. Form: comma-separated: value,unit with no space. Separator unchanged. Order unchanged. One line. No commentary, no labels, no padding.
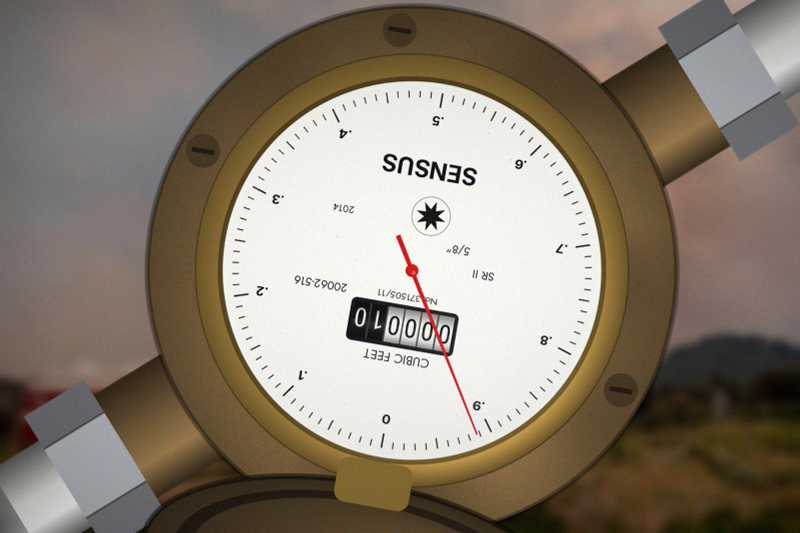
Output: 9.91,ft³
